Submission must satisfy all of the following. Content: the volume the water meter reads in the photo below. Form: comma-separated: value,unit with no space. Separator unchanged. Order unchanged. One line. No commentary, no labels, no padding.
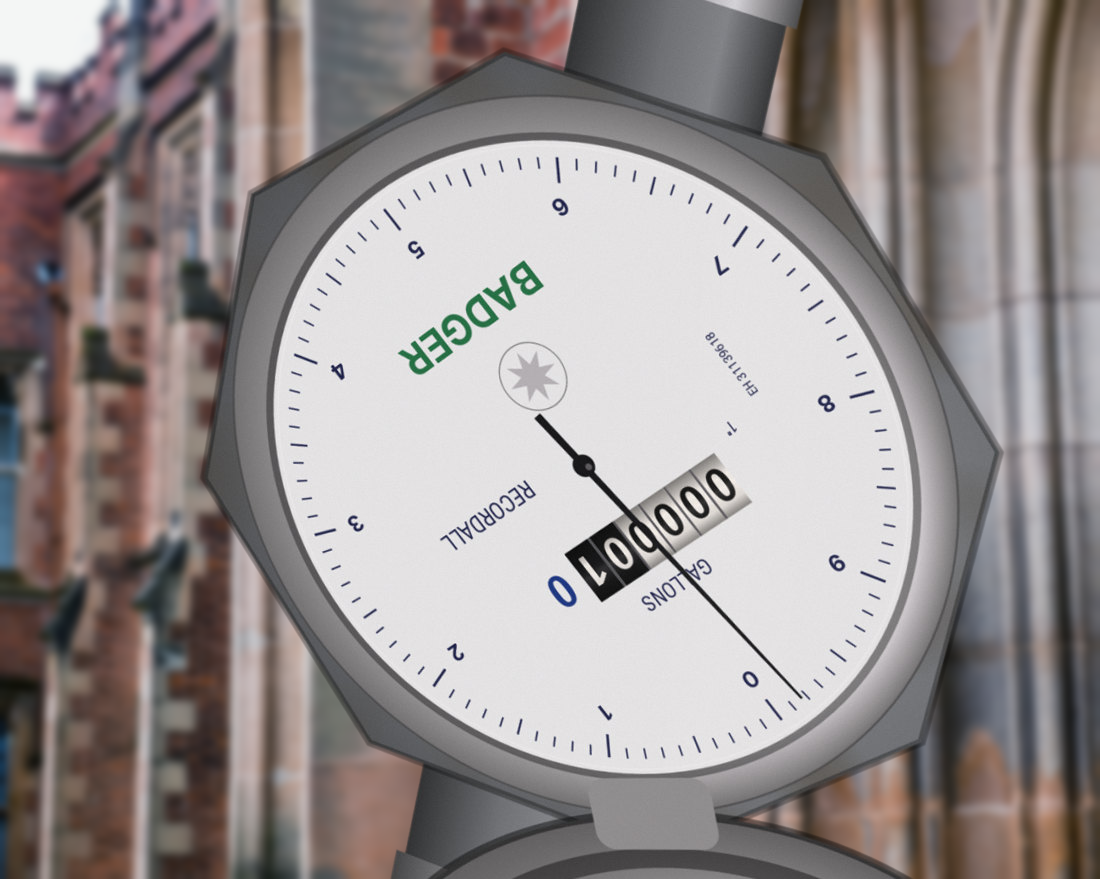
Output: 9.8,gal
